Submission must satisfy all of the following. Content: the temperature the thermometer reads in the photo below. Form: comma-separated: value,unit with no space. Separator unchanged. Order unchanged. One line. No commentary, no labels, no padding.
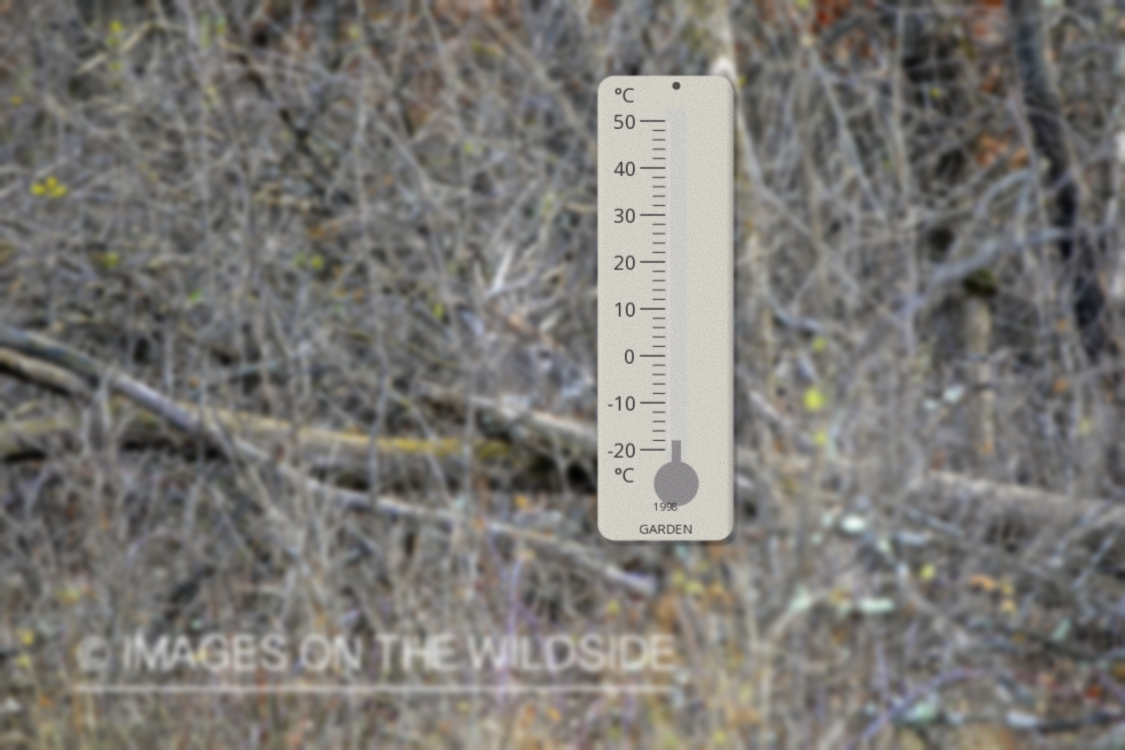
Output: -18,°C
